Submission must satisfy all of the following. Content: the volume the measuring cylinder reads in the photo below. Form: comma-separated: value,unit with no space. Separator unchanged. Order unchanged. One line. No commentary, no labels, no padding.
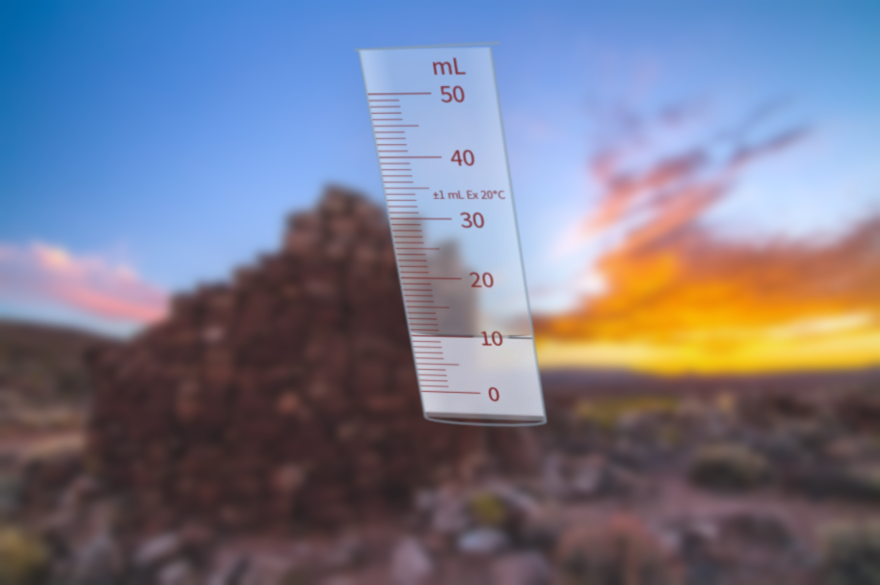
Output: 10,mL
